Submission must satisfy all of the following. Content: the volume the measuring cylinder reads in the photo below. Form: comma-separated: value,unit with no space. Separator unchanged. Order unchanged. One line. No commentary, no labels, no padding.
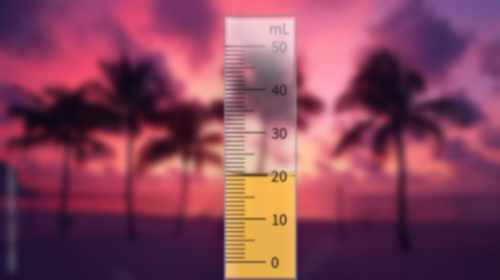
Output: 20,mL
